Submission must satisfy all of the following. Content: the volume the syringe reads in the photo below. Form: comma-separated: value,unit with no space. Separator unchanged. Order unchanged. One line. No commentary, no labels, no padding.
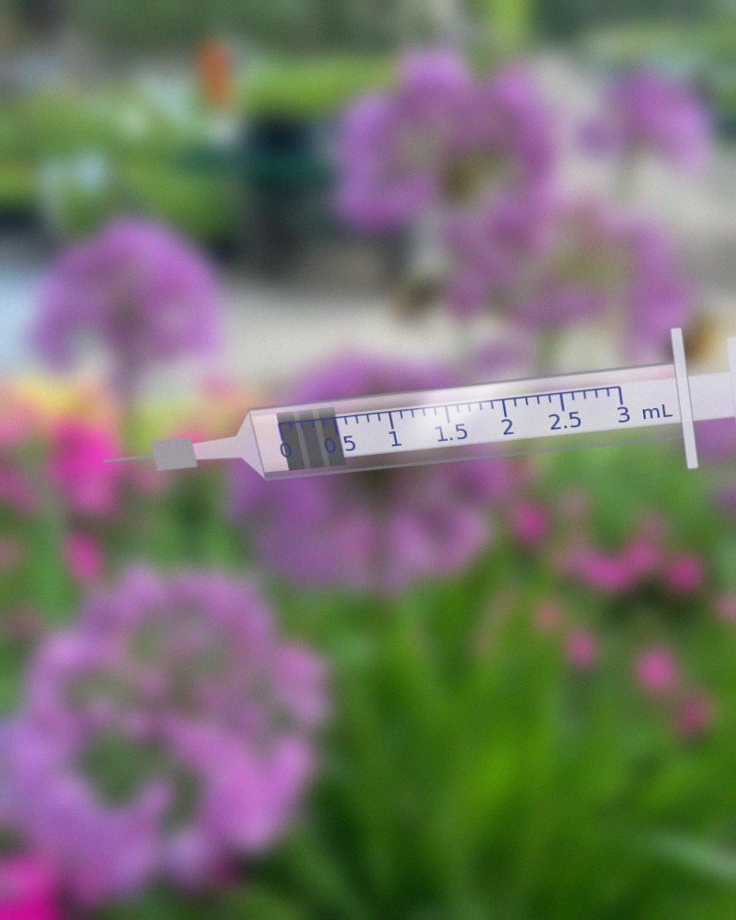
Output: 0,mL
